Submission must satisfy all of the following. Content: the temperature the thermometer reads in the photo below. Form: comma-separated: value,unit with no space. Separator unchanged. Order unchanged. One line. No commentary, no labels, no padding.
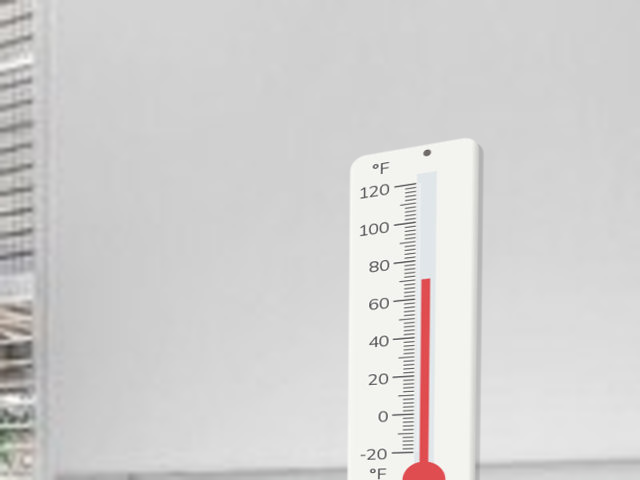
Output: 70,°F
